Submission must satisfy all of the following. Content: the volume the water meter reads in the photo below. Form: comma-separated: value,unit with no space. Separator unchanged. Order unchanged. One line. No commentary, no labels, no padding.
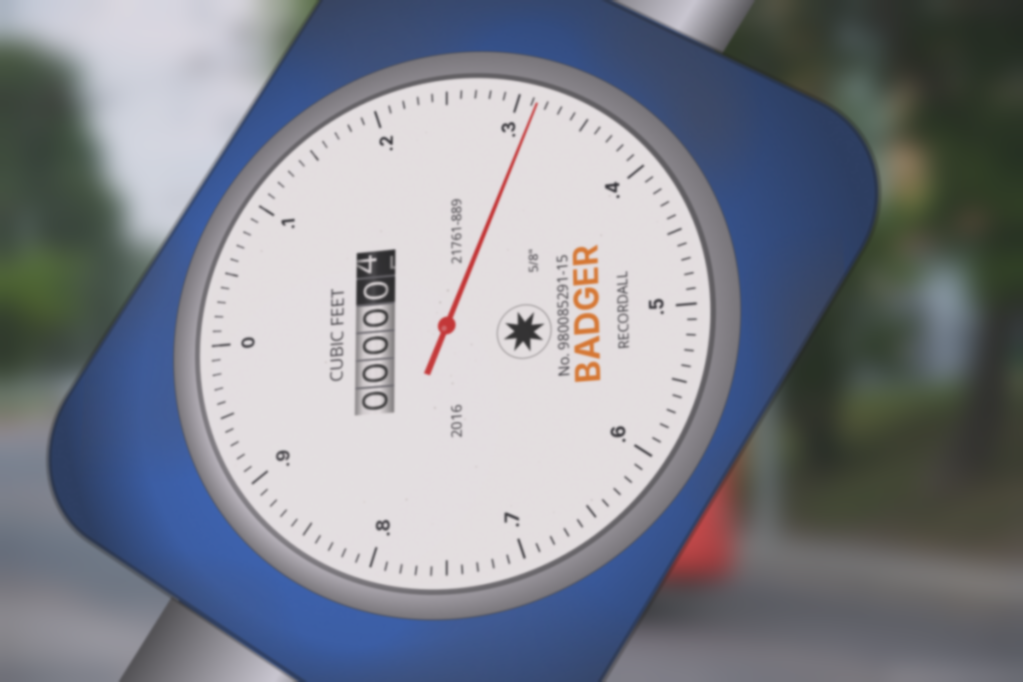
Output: 4.31,ft³
